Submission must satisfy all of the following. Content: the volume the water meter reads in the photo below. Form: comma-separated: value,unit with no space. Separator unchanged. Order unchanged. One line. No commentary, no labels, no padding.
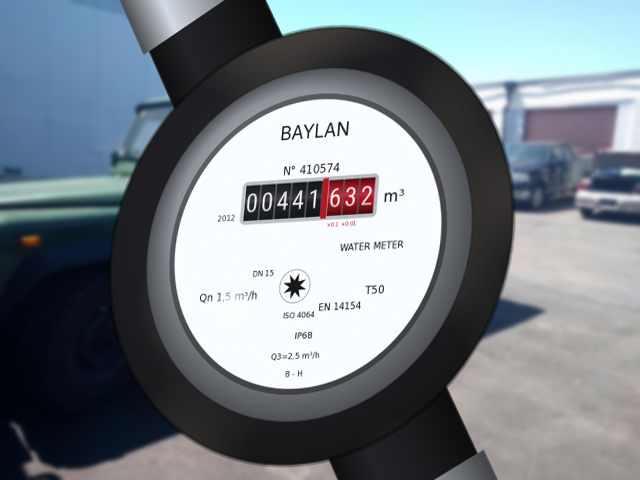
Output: 441.632,m³
